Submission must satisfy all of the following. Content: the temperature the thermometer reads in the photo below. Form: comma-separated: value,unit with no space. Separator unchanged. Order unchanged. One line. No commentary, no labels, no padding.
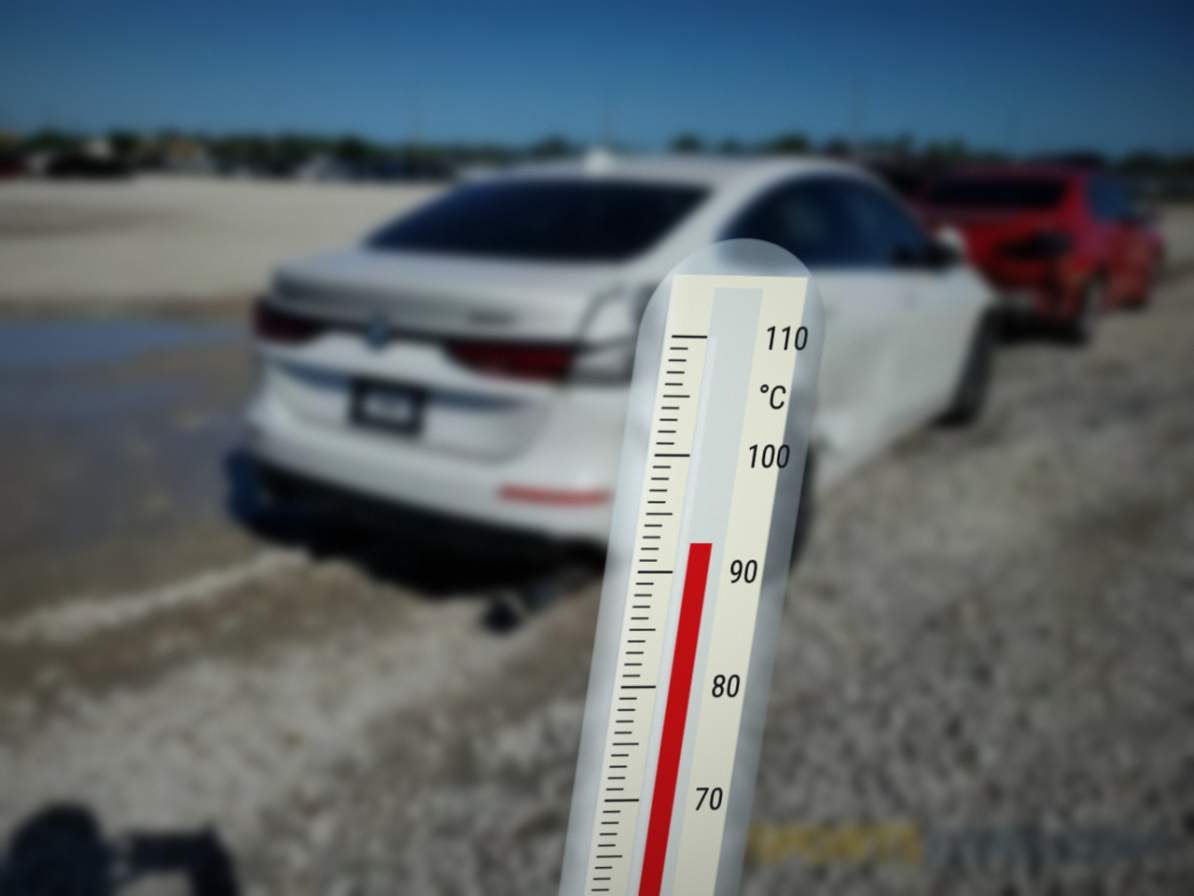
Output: 92.5,°C
